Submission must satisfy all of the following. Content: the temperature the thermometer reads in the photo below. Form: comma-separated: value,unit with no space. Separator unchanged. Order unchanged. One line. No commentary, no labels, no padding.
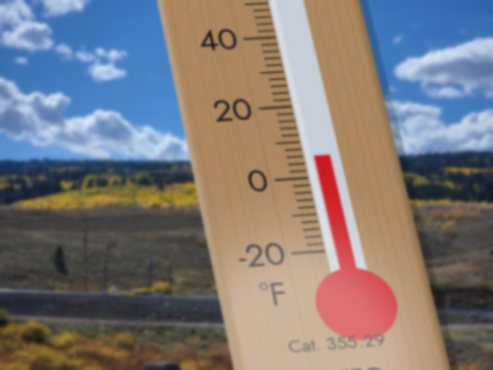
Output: 6,°F
